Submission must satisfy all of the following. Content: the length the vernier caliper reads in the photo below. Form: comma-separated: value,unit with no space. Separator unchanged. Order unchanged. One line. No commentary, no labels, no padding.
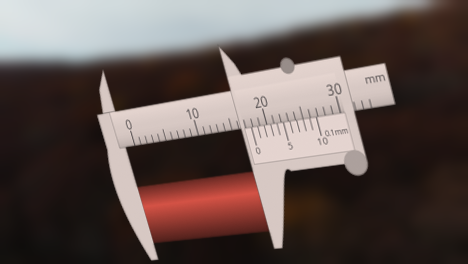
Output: 17.8,mm
